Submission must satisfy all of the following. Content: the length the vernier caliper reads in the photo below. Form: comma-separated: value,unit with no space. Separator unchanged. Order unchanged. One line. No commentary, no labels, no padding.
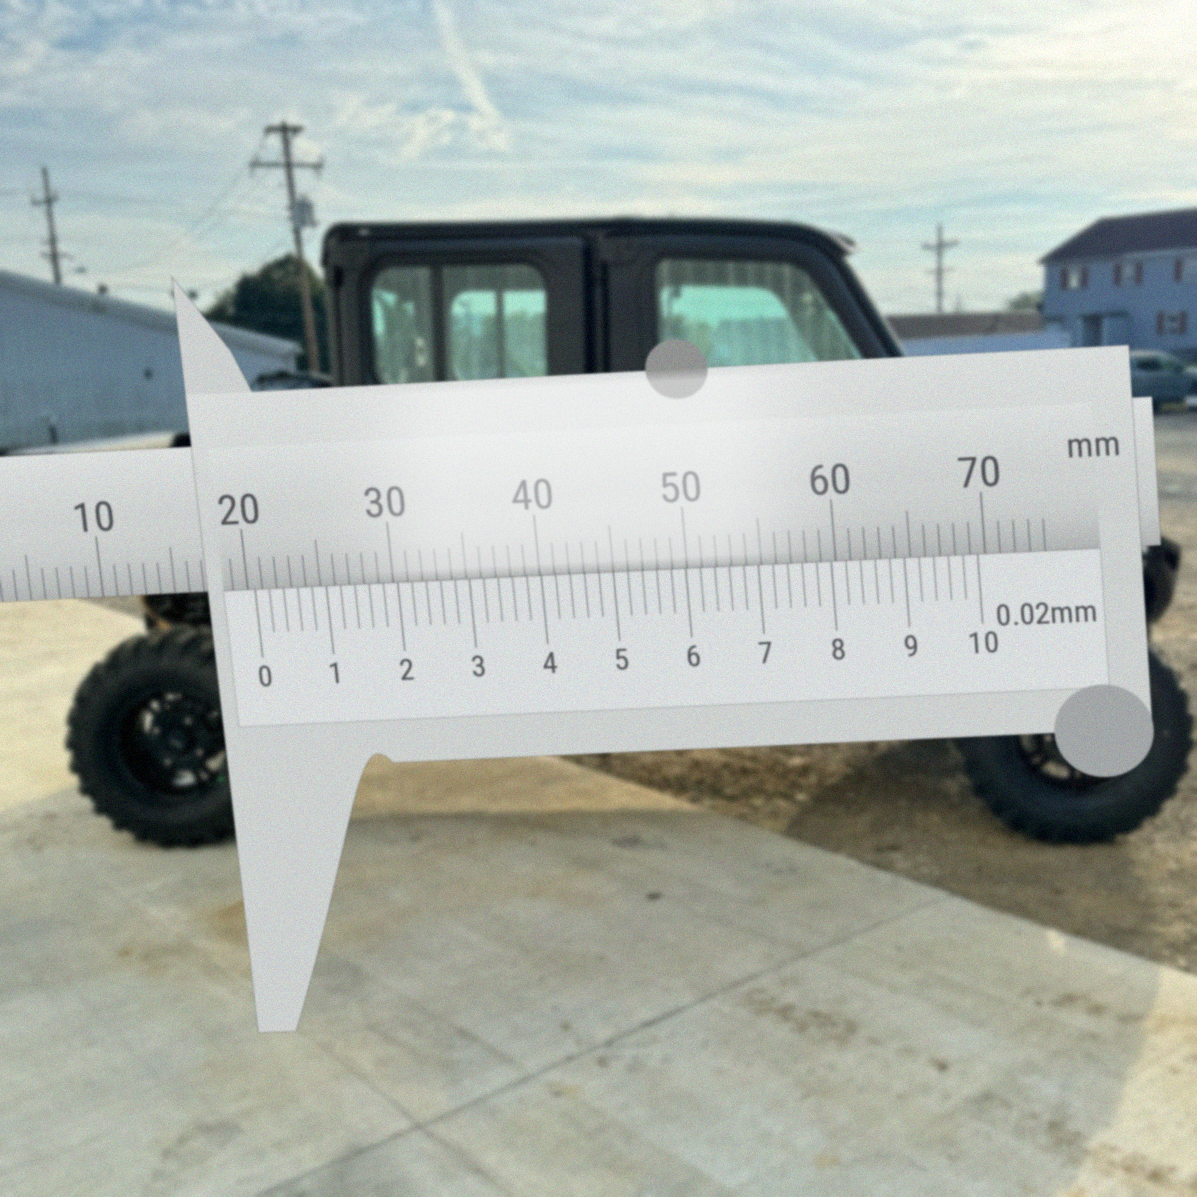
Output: 20.5,mm
